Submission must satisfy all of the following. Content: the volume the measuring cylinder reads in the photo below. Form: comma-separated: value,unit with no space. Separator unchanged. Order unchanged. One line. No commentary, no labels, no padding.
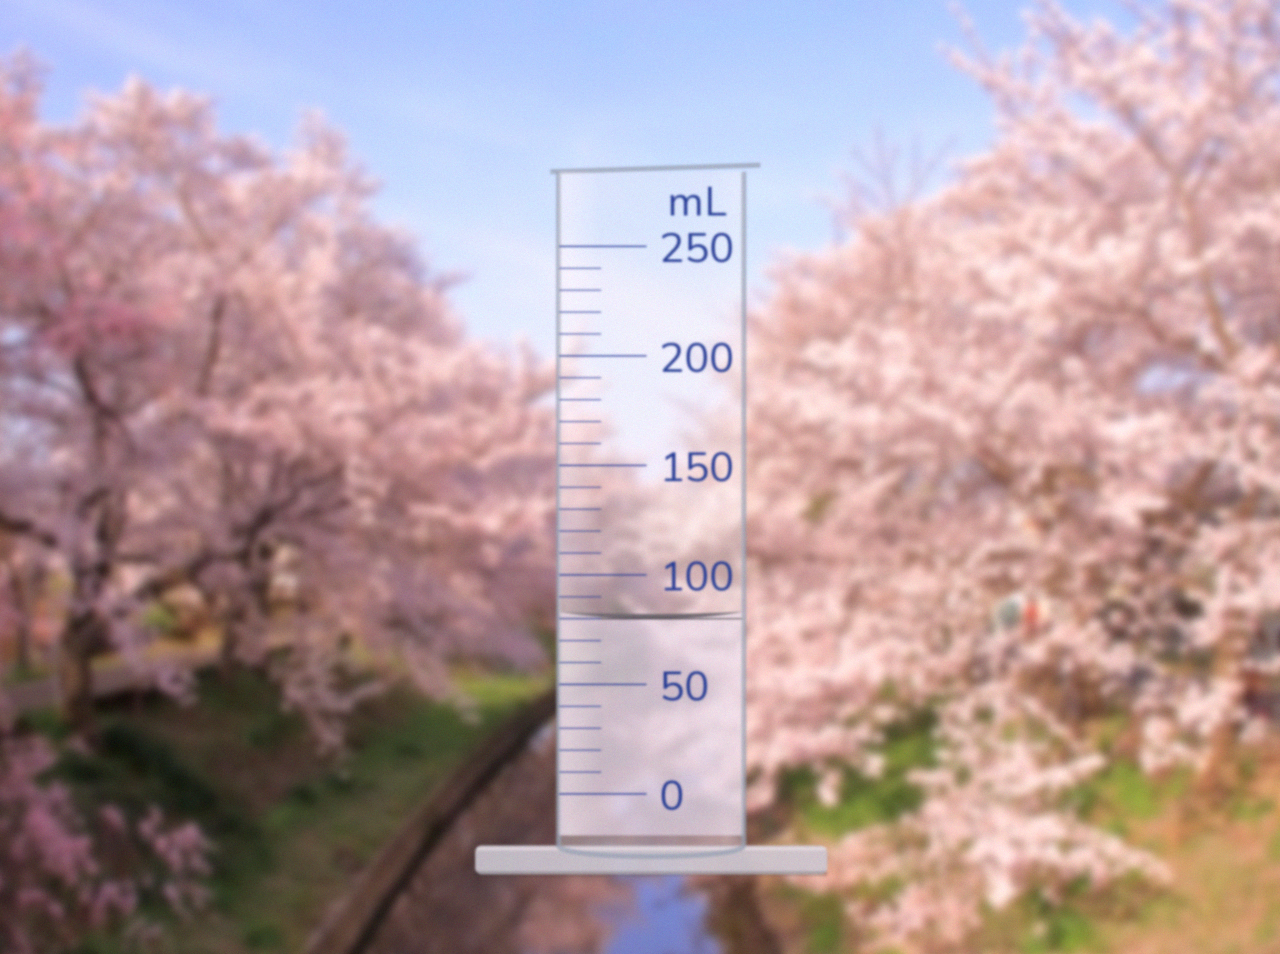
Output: 80,mL
